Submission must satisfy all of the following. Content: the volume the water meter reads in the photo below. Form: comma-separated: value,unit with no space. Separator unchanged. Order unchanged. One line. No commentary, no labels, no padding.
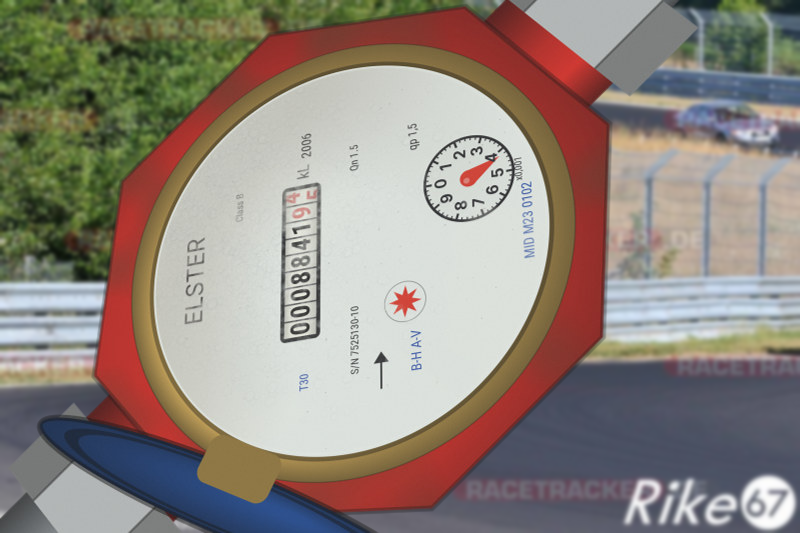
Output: 8841.944,kL
